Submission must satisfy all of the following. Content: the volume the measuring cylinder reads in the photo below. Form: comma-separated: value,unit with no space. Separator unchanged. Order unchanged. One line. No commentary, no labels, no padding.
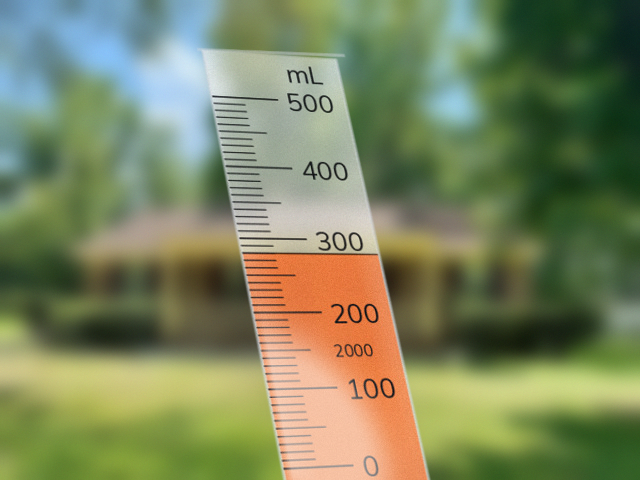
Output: 280,mL
